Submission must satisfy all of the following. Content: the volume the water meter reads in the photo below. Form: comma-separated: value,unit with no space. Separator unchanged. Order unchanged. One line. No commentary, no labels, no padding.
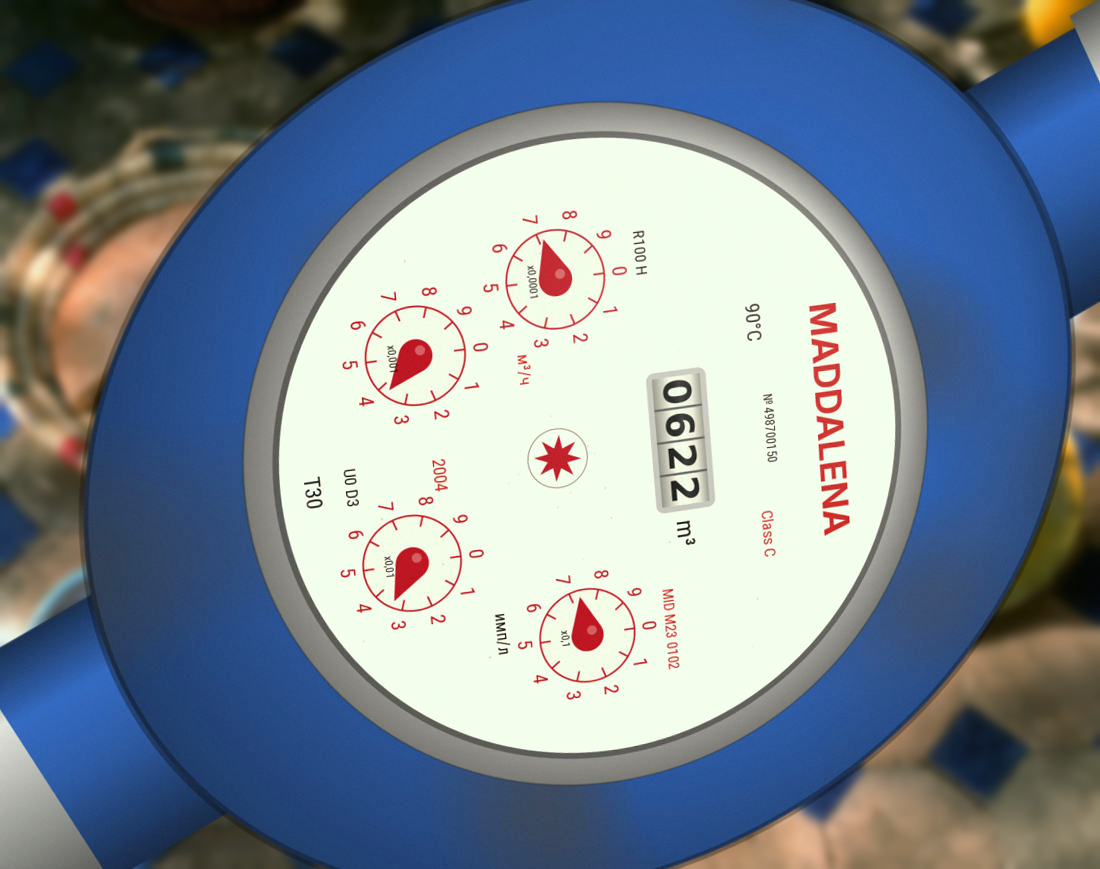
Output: 622.7337,m³
